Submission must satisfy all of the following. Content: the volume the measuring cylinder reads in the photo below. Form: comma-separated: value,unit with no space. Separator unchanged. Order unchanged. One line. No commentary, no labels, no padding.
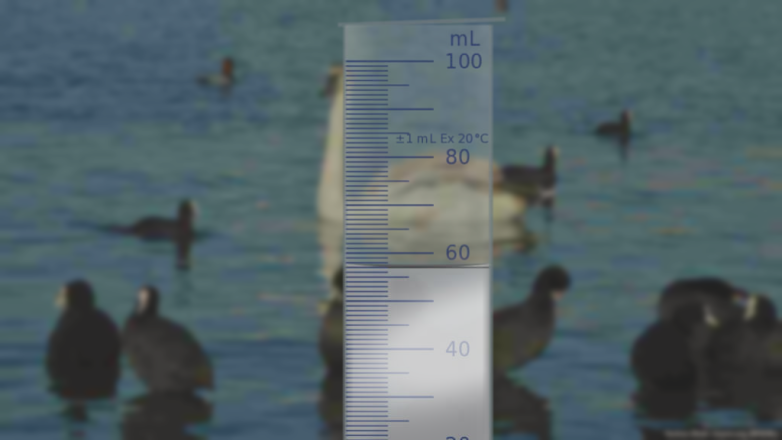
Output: 57,mL
